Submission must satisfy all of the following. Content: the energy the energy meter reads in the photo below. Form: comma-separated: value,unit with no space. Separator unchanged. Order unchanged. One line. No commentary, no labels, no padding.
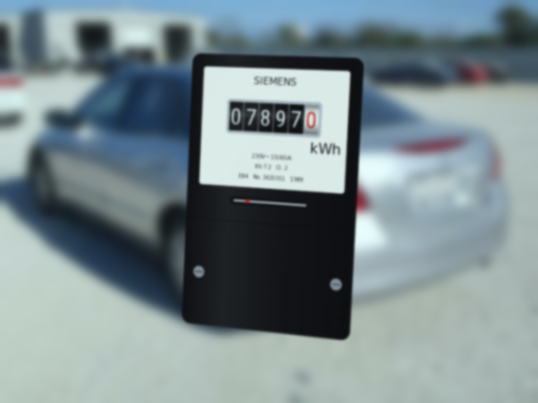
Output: 7897.0,kWh
